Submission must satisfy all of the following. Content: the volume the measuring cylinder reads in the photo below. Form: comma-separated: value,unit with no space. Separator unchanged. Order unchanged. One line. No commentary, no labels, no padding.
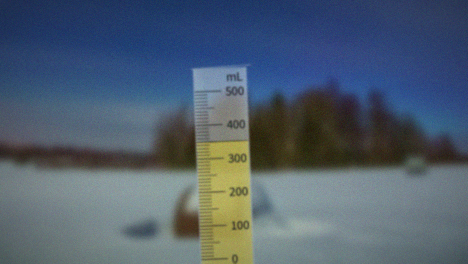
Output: 350,mL
